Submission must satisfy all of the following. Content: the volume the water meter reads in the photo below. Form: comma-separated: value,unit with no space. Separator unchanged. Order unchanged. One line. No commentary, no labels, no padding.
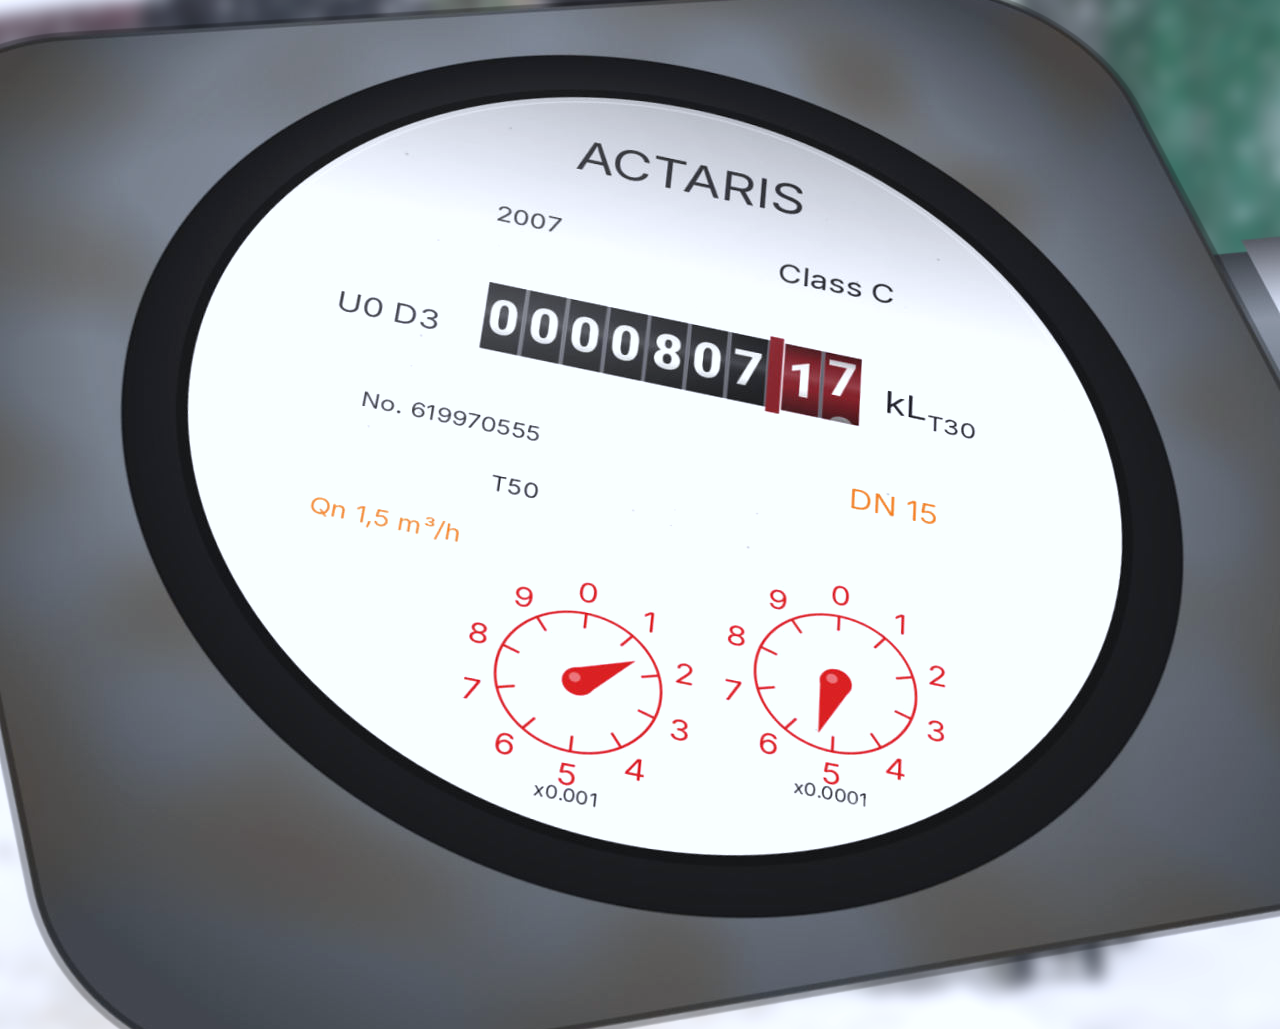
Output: 807.1715,kL
